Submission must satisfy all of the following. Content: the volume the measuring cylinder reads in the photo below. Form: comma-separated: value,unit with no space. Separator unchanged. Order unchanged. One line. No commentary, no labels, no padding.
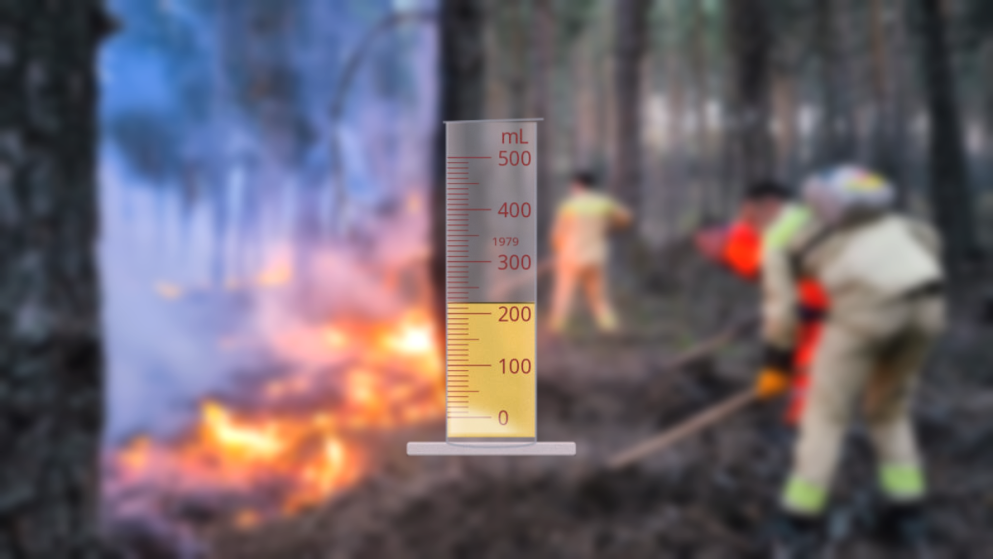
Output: 220,mL
